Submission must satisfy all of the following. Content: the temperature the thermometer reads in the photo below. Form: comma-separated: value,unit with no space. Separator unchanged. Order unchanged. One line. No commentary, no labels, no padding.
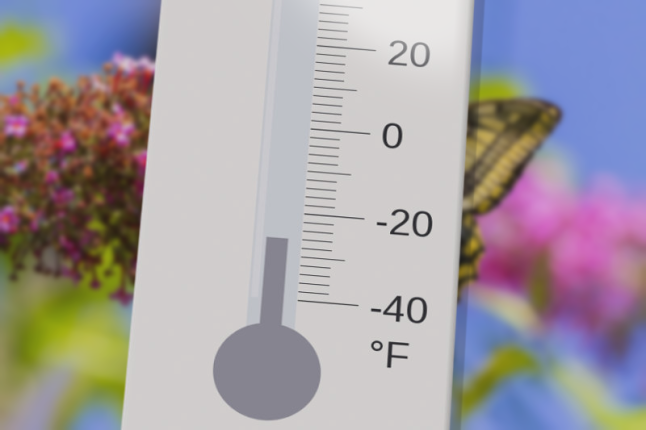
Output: -26,°F
